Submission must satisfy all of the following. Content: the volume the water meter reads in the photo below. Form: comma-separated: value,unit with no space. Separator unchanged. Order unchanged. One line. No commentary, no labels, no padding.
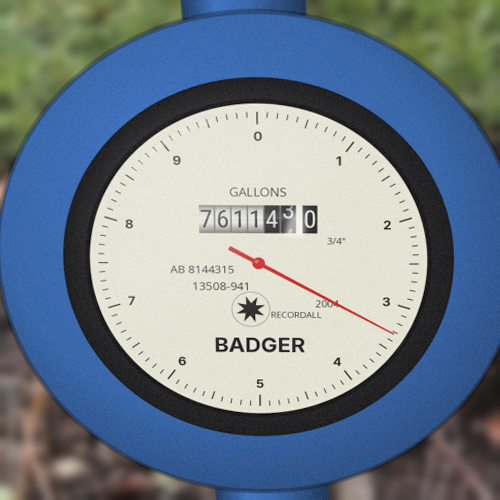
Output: 7611433.3,gal
